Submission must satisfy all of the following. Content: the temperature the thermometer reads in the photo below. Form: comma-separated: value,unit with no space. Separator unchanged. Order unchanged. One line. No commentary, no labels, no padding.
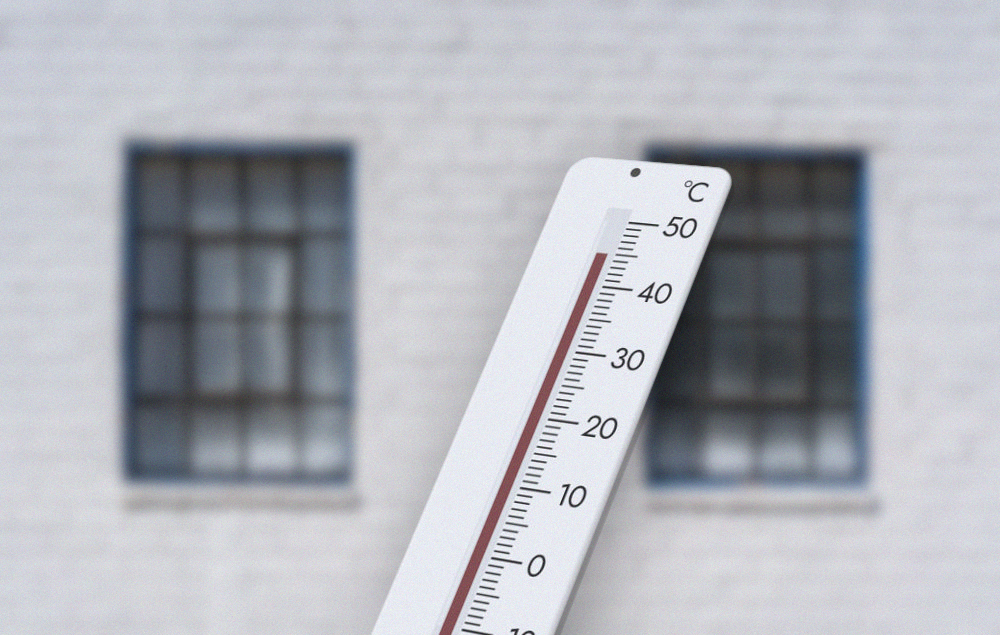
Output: 45,°C
